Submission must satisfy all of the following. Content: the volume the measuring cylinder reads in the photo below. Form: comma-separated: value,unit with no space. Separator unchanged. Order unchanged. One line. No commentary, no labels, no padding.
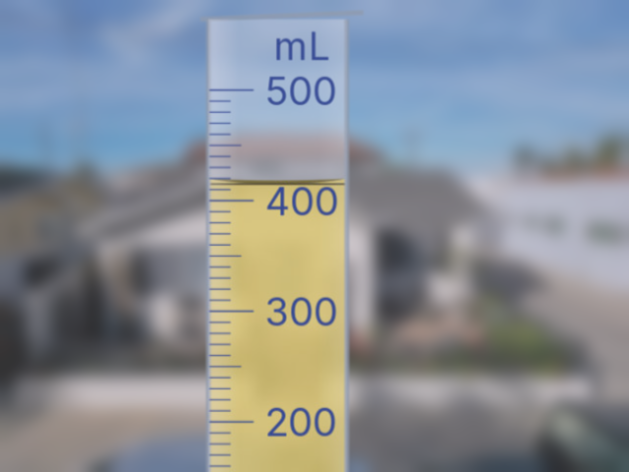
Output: 415,mL
